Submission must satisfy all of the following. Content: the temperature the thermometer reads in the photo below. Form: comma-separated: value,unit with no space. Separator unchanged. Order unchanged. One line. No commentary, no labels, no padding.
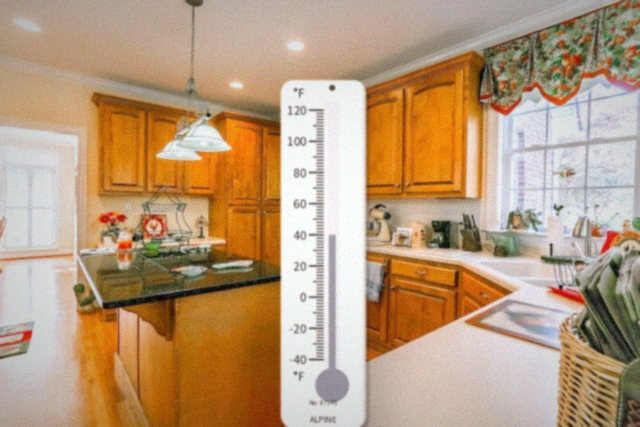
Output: 40,°F
